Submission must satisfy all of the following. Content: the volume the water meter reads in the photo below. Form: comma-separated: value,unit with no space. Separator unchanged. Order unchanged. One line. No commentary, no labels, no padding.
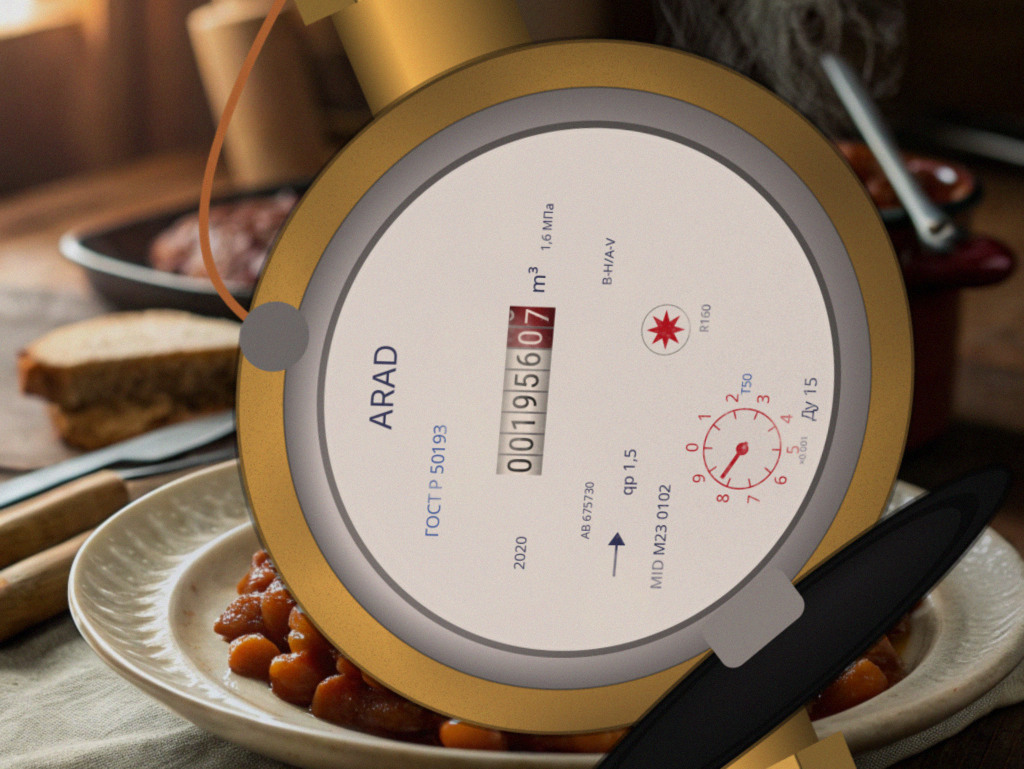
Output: 1956.068,m³
